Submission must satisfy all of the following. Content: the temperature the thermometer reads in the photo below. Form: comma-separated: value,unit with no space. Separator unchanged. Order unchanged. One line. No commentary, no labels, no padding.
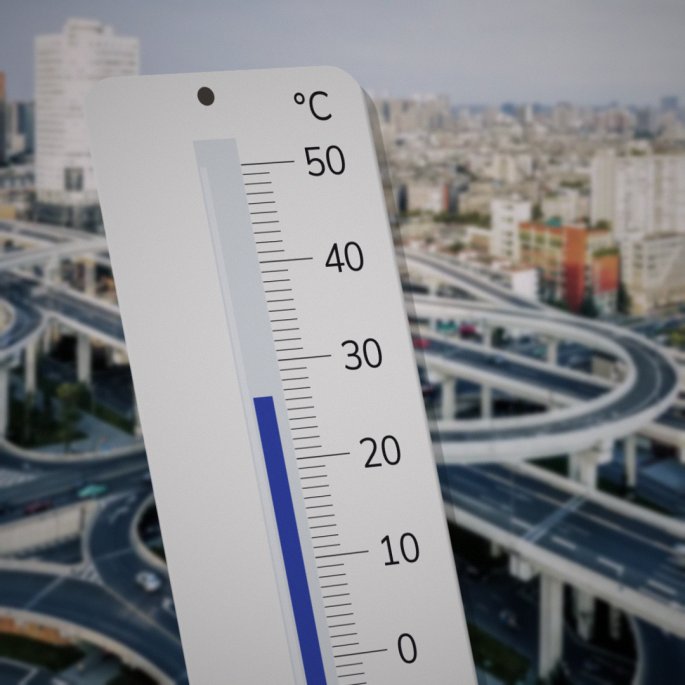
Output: 26.5,°C
